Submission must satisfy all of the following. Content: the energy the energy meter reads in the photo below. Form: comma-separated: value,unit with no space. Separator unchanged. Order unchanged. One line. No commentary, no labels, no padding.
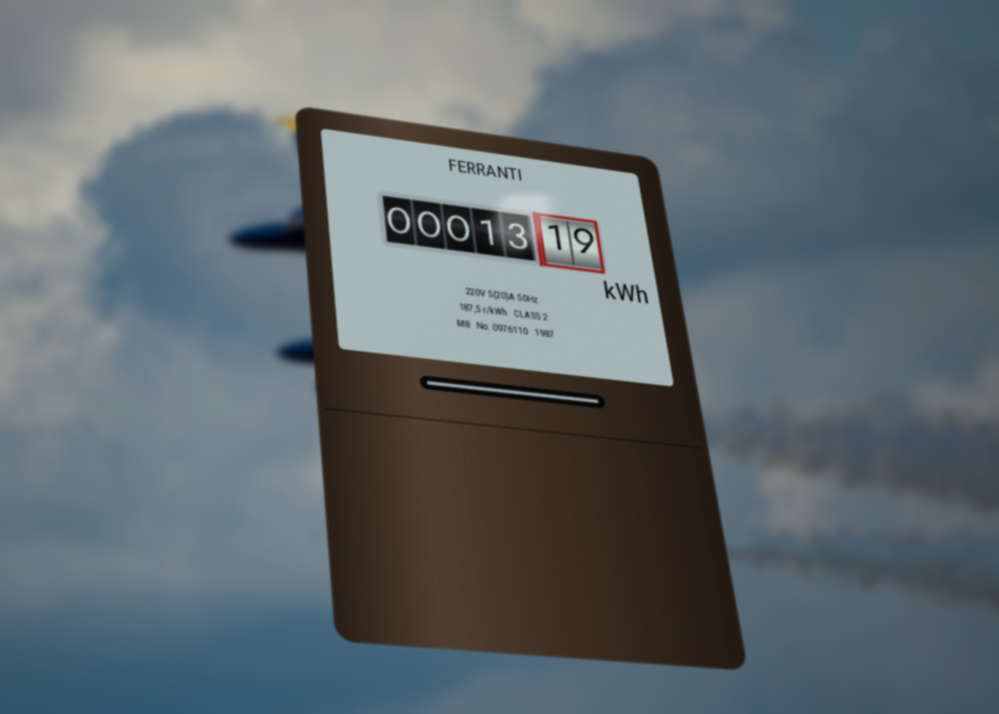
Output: 13.19,kWh
